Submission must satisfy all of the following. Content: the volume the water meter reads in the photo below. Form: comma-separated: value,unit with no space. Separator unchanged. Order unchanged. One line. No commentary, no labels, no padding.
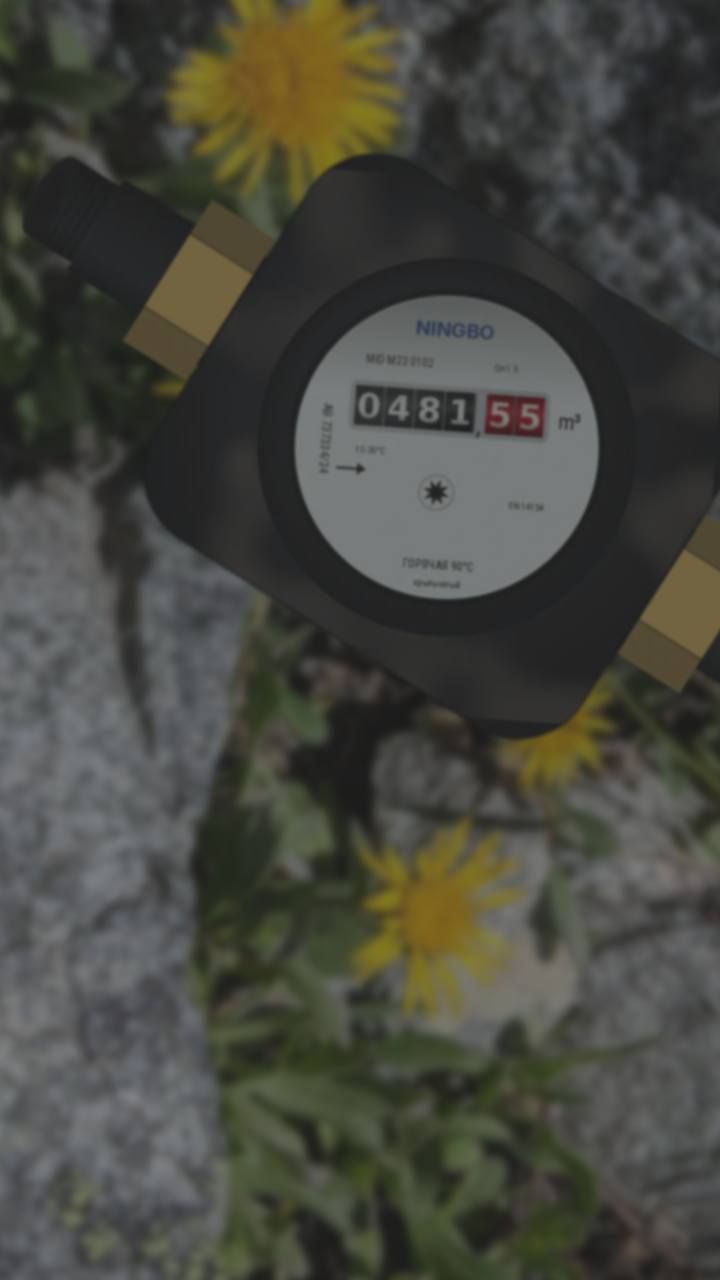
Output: 481.55,m³
